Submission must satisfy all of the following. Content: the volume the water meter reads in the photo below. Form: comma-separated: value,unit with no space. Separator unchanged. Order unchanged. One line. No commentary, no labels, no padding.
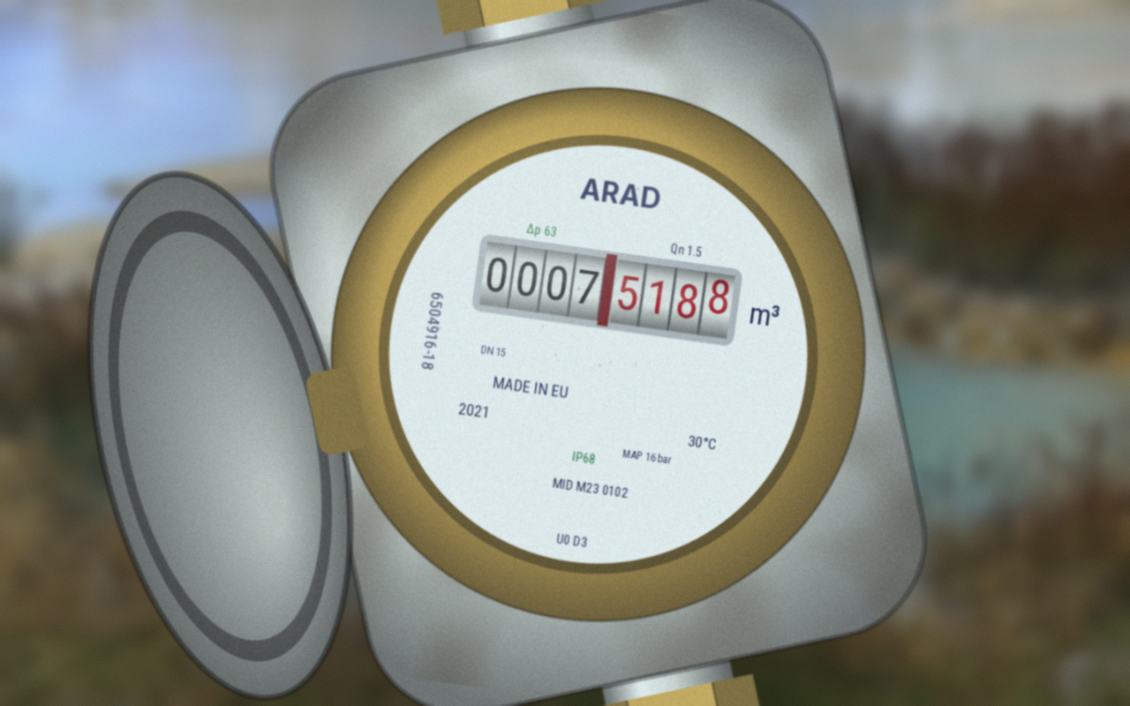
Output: 7.5188,m³
